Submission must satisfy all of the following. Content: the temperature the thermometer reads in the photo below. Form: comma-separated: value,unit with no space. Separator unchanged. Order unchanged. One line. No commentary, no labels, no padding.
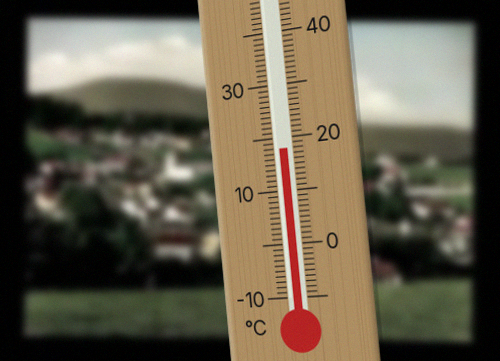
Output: 18,°C
